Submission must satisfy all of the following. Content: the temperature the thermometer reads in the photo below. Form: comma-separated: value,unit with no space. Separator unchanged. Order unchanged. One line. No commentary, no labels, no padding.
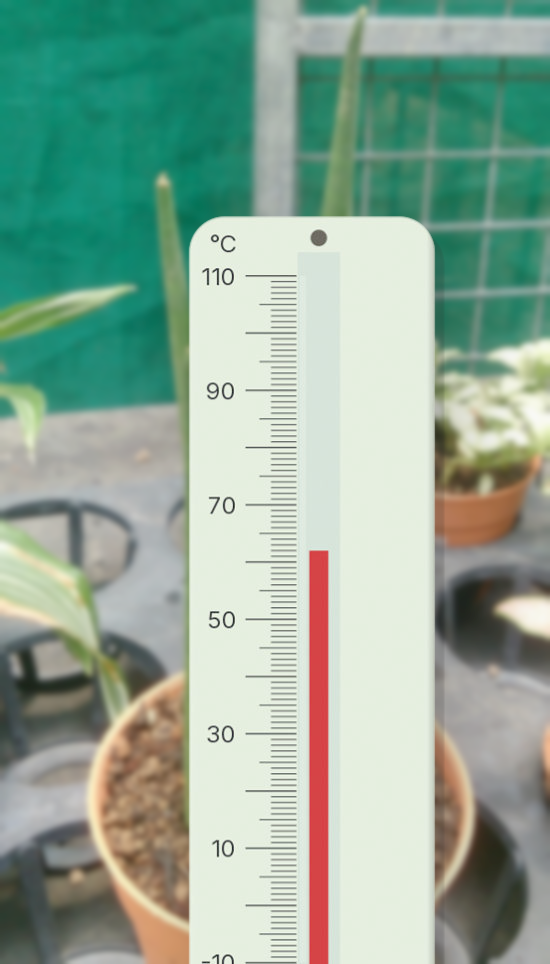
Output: 62,°C
